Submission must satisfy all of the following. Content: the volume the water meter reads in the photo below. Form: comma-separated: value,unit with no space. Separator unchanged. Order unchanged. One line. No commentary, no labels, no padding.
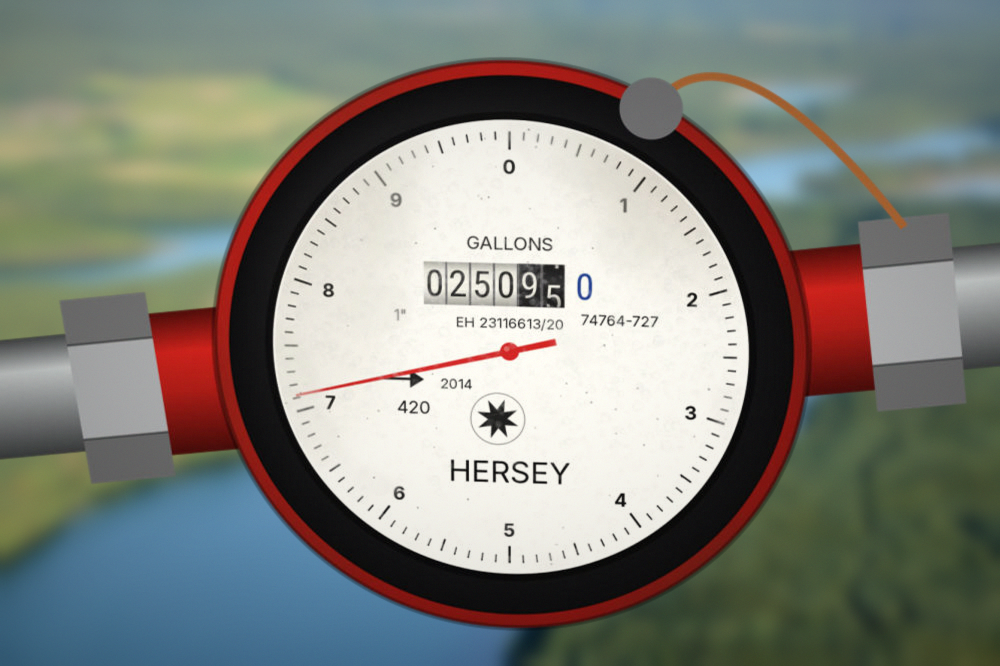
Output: 250947.1,gal
